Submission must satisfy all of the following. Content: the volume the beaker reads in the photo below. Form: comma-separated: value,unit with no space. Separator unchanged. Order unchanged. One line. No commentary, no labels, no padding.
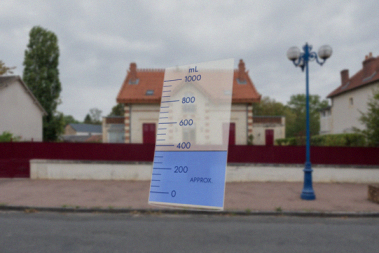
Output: 350,mL
